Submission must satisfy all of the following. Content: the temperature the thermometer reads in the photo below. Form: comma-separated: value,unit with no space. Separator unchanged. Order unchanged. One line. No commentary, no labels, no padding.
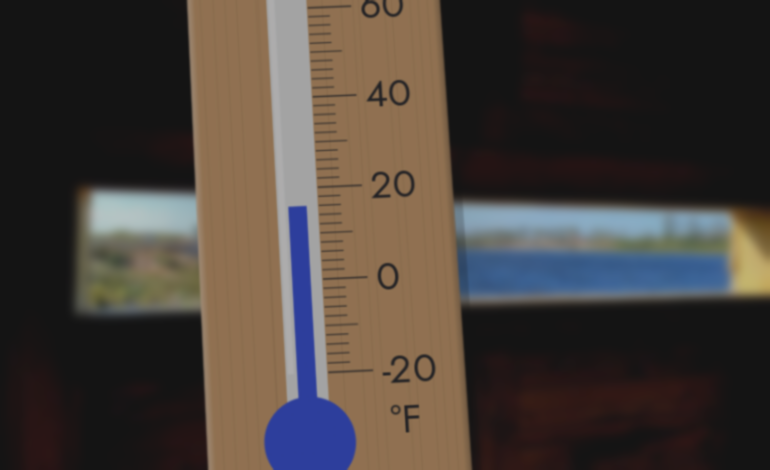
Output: 16,°F
